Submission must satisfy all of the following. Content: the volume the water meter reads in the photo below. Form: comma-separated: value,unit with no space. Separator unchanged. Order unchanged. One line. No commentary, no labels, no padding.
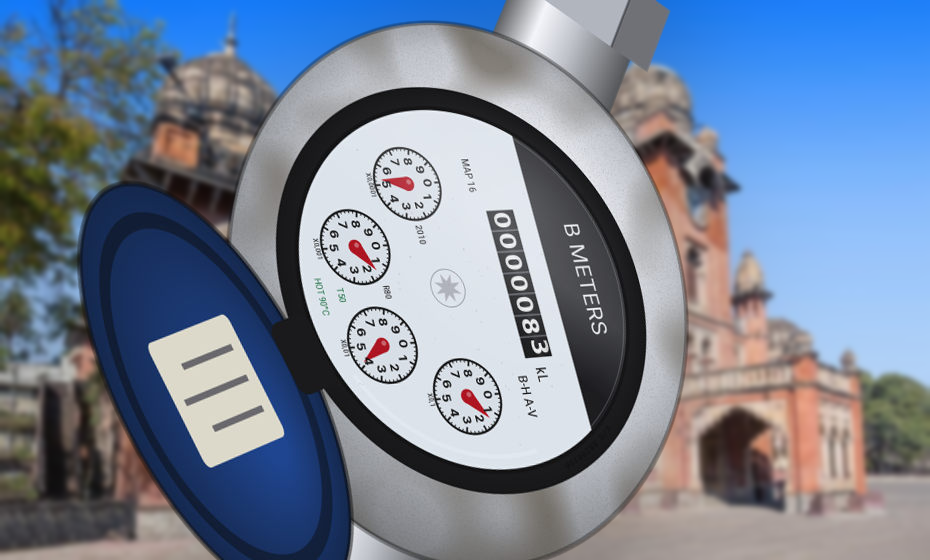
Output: 83.1415,kL
